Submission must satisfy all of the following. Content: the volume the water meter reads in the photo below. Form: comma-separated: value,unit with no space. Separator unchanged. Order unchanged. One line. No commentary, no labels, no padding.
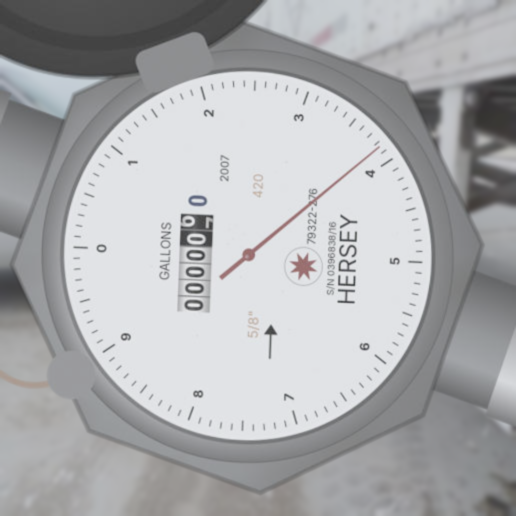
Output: 63.8,gal
